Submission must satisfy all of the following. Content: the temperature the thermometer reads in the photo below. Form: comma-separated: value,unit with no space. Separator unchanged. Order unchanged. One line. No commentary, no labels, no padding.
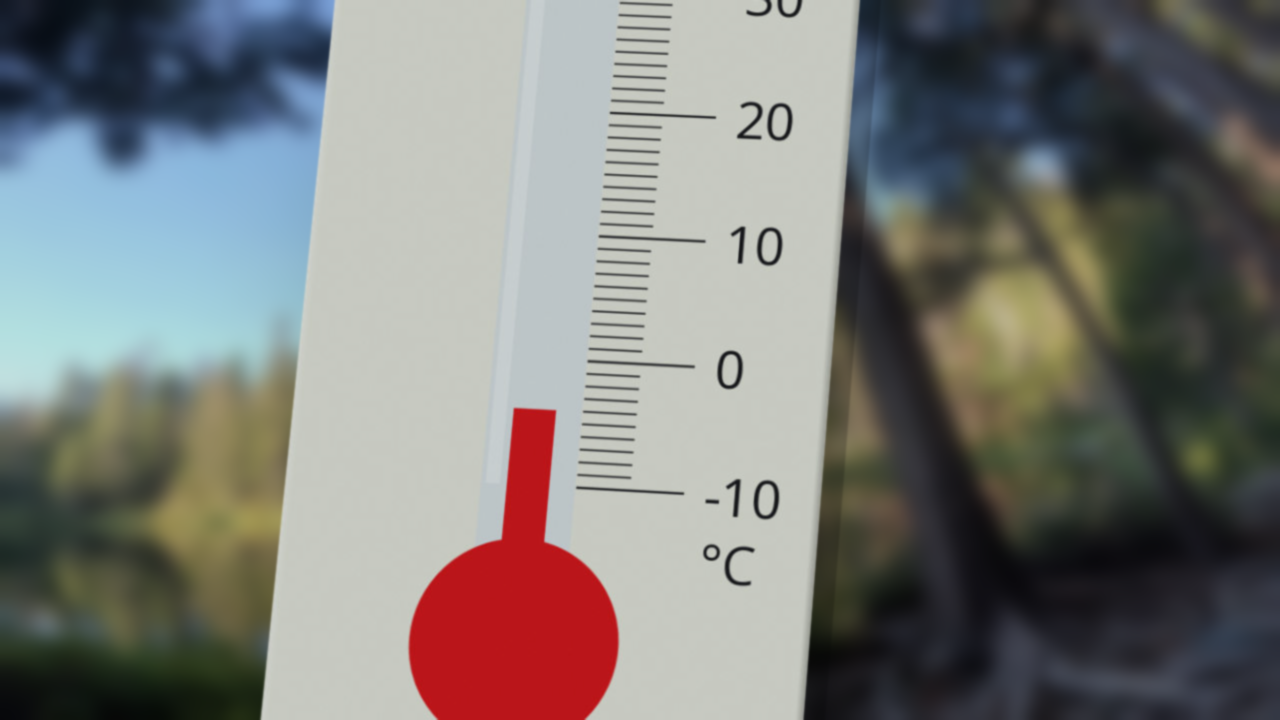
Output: -4,°C
